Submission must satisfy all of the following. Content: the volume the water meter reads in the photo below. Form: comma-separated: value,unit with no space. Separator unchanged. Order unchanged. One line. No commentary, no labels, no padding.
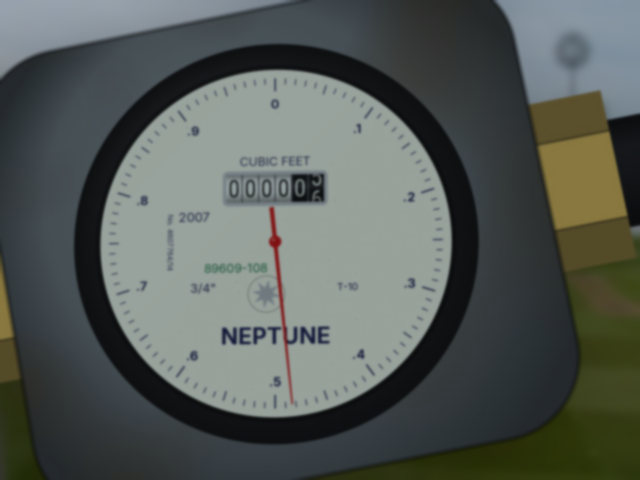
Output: 5.48,ft³
